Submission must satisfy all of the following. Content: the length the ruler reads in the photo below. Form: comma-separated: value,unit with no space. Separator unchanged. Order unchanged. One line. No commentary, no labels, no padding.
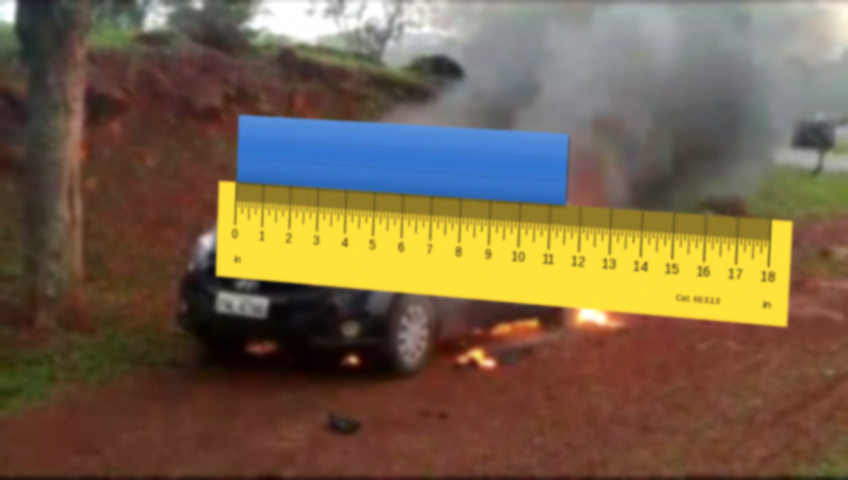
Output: 11.5,in
